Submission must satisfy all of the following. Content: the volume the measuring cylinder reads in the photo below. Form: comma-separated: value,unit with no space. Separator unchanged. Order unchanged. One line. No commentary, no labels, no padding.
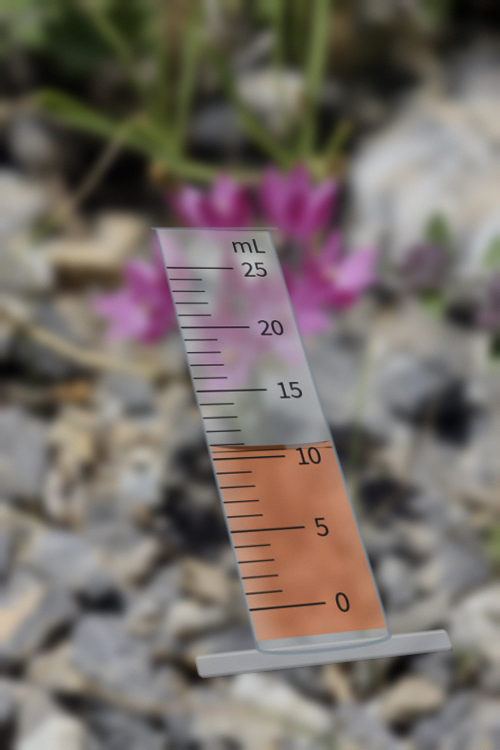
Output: 10.5,mL
